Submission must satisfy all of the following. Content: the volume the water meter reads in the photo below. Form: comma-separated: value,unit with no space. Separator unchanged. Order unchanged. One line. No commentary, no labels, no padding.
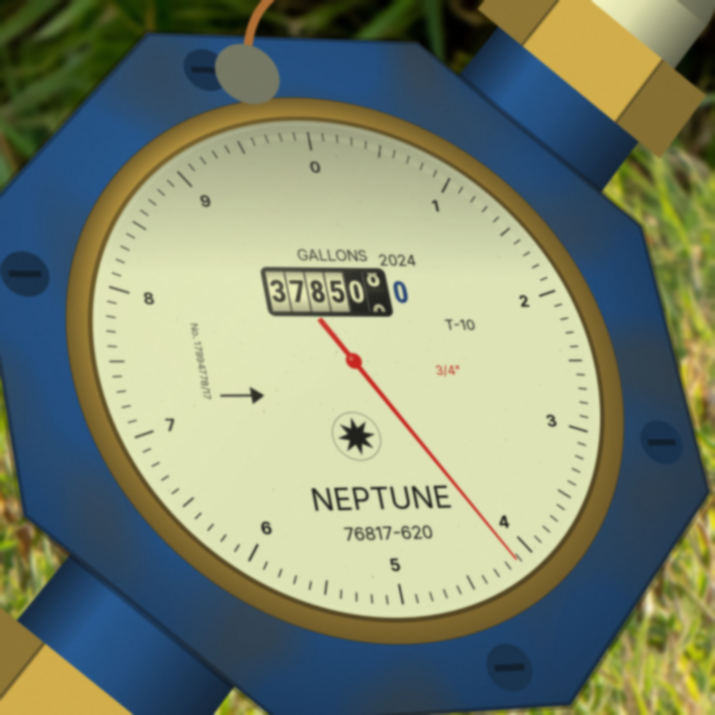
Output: 3785084.1,gal
